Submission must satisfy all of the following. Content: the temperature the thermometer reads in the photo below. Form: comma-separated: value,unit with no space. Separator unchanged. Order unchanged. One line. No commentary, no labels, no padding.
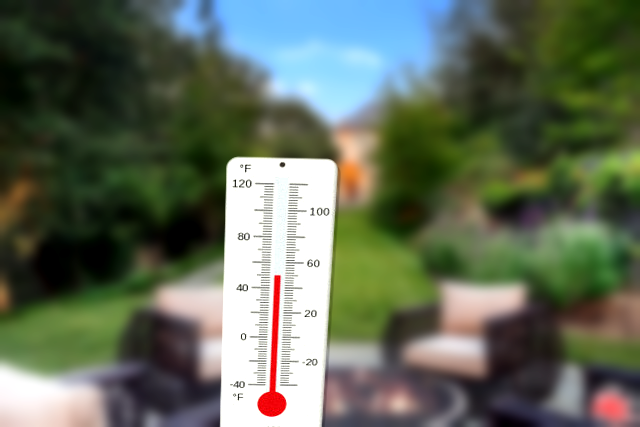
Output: 50,°F
